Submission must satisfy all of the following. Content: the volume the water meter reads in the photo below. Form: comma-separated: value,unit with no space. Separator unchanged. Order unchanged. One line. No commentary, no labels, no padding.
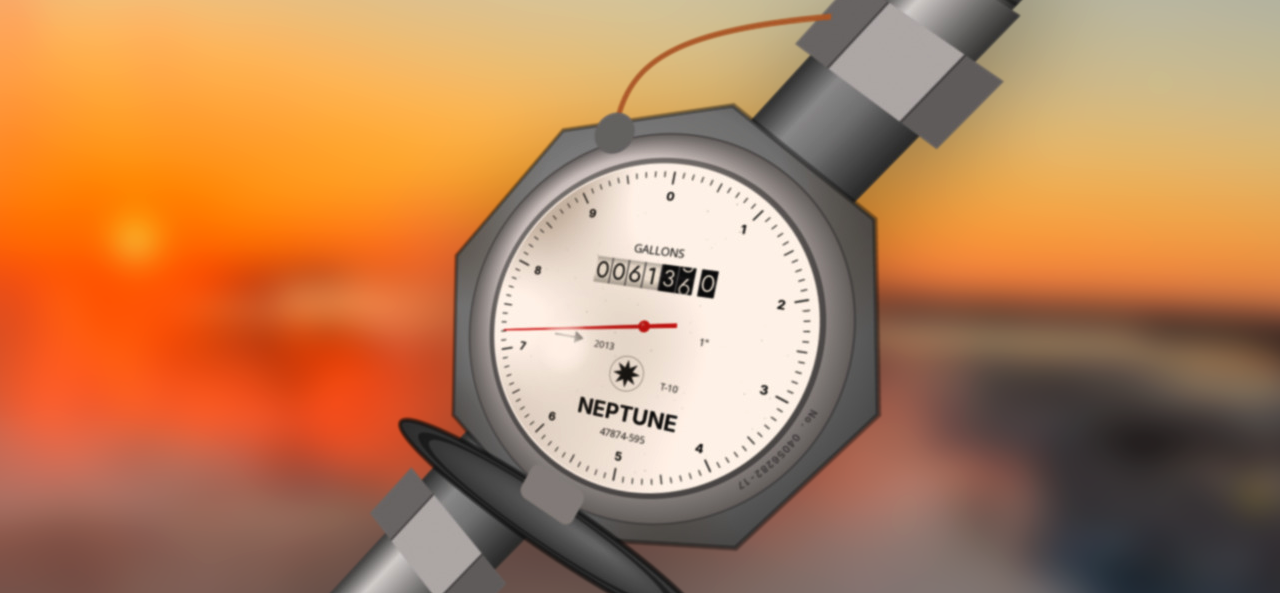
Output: 61357.2,gal
